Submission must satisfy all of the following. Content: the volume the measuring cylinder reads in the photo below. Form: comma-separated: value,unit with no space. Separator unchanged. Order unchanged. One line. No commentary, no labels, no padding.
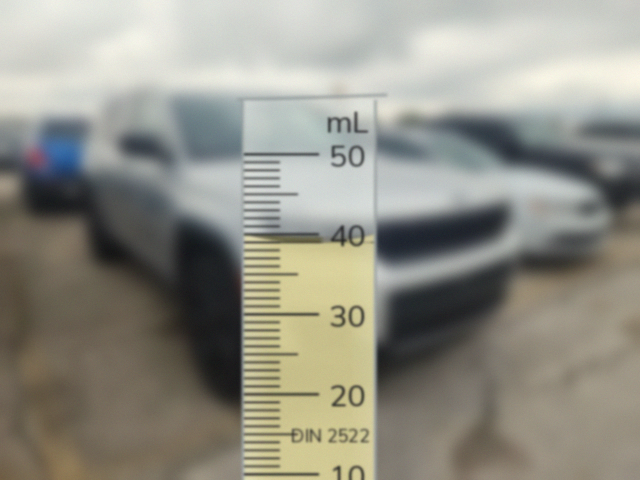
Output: 39,mL
